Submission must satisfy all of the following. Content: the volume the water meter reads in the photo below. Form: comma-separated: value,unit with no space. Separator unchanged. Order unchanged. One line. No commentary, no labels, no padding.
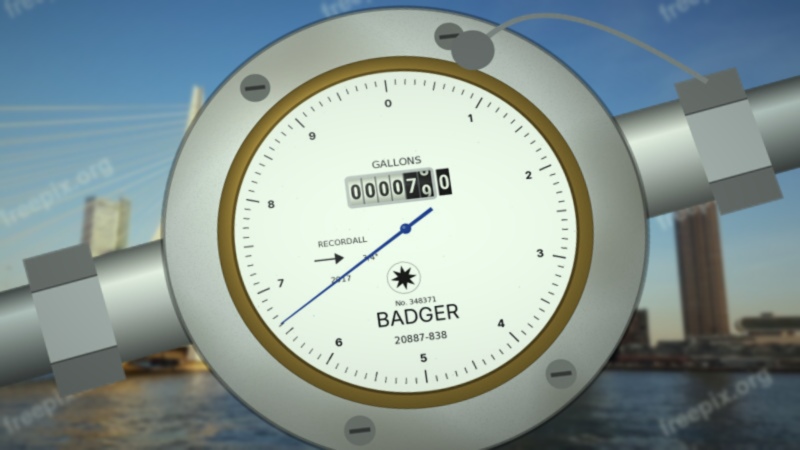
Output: 786.6,gal
